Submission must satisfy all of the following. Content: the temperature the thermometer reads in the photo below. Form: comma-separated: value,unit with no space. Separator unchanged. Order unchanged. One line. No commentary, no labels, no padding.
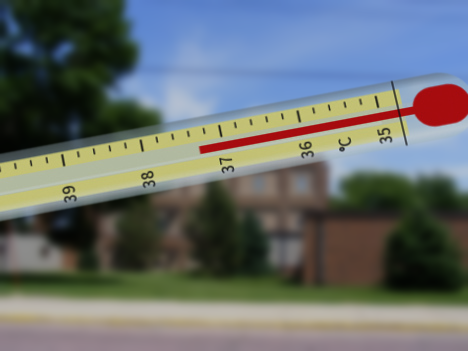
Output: 37.3,°C
